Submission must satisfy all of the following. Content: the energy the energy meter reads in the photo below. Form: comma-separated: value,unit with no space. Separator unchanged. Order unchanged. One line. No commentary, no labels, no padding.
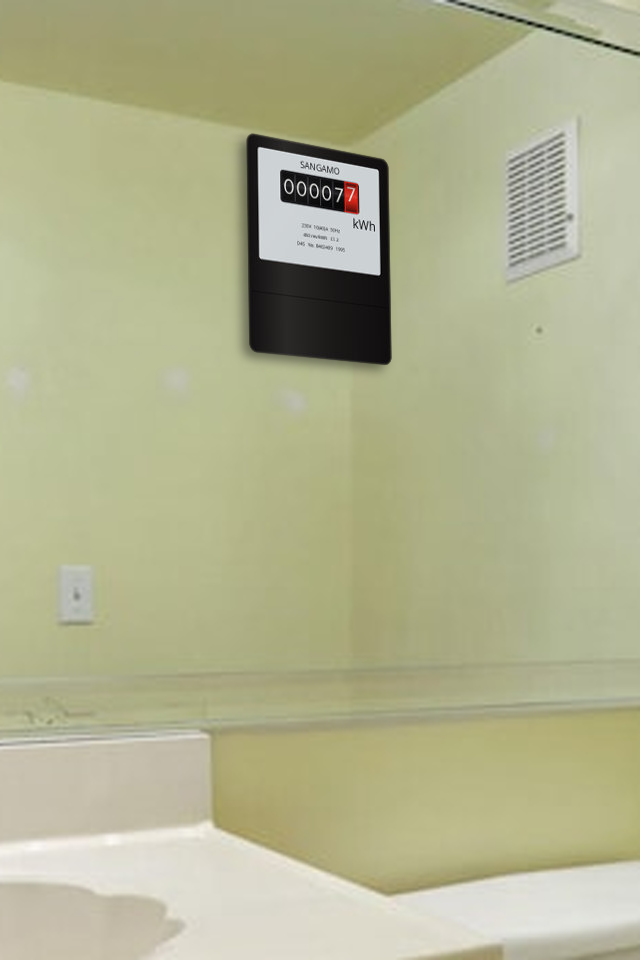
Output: 7.7,kWh
